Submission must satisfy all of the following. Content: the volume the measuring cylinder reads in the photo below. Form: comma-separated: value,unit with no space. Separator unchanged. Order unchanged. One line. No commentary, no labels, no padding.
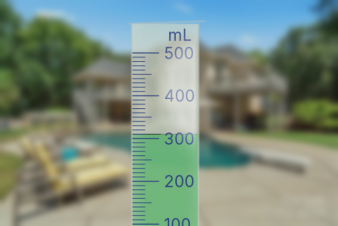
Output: 310,mL
